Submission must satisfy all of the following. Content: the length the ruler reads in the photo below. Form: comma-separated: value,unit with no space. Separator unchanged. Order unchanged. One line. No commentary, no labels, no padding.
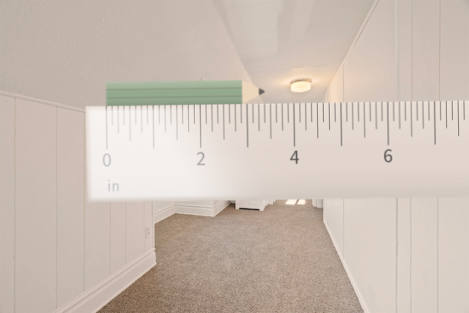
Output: 3.375,in
